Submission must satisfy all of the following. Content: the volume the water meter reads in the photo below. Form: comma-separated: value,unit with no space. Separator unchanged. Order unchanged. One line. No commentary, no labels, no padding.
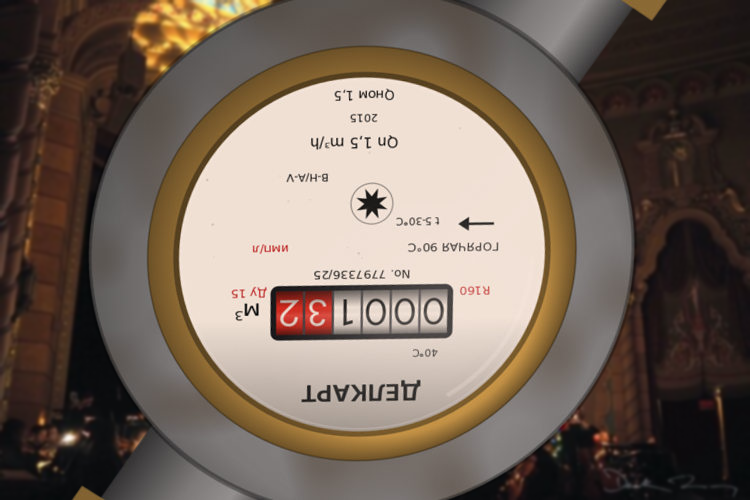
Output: 1.32,m³
